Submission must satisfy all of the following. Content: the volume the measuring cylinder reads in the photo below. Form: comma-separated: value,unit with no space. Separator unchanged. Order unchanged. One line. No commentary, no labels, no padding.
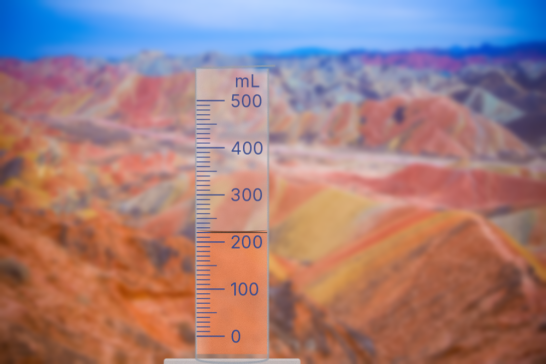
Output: 220,mL
